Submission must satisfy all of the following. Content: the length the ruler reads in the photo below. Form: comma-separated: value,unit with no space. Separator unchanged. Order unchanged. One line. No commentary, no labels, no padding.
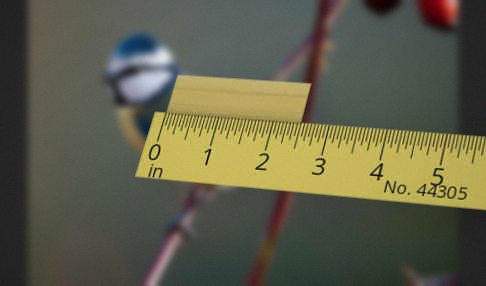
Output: 2.5,in
